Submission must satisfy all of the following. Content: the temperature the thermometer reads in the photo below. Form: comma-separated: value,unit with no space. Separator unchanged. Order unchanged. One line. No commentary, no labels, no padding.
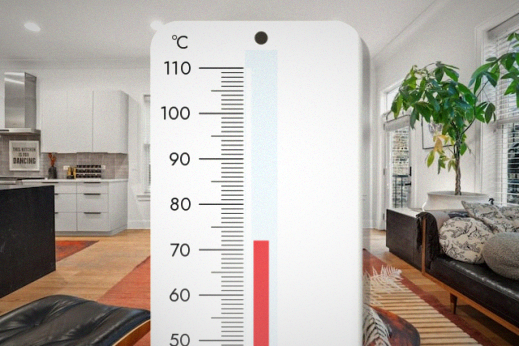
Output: 72,°C
